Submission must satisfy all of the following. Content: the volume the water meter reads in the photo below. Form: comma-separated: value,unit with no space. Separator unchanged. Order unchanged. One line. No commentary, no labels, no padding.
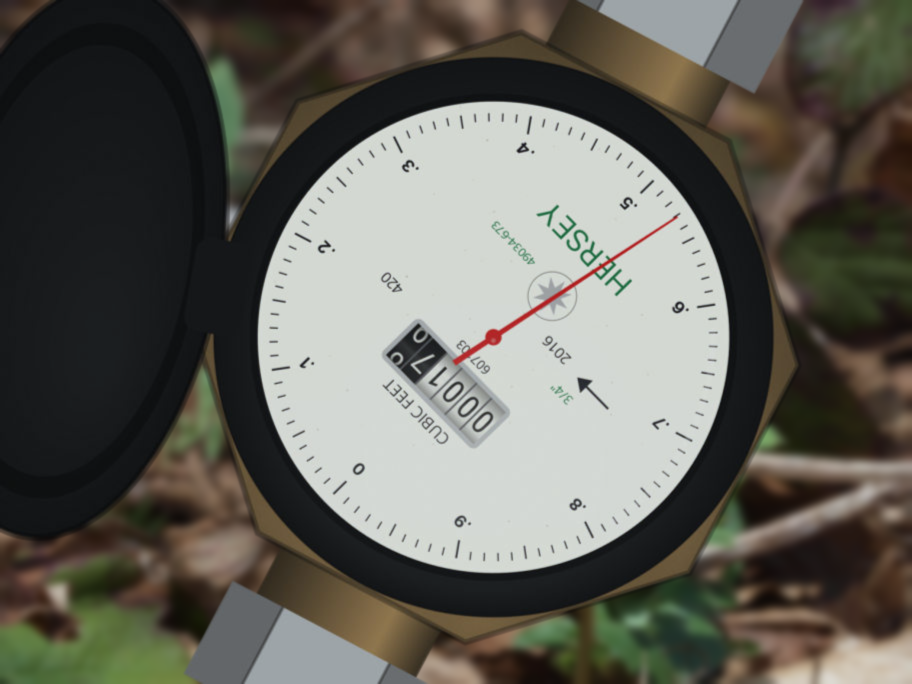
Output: 178.53,ft³
